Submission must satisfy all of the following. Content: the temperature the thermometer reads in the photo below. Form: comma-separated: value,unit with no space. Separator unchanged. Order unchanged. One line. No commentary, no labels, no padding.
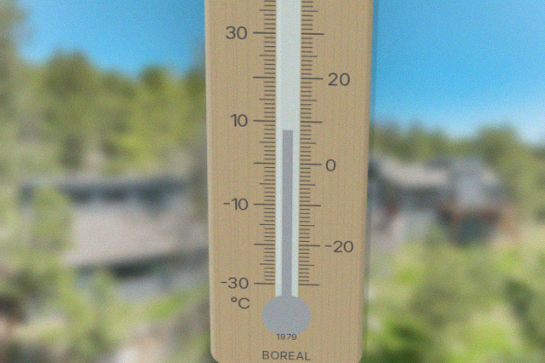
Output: 8,°C
